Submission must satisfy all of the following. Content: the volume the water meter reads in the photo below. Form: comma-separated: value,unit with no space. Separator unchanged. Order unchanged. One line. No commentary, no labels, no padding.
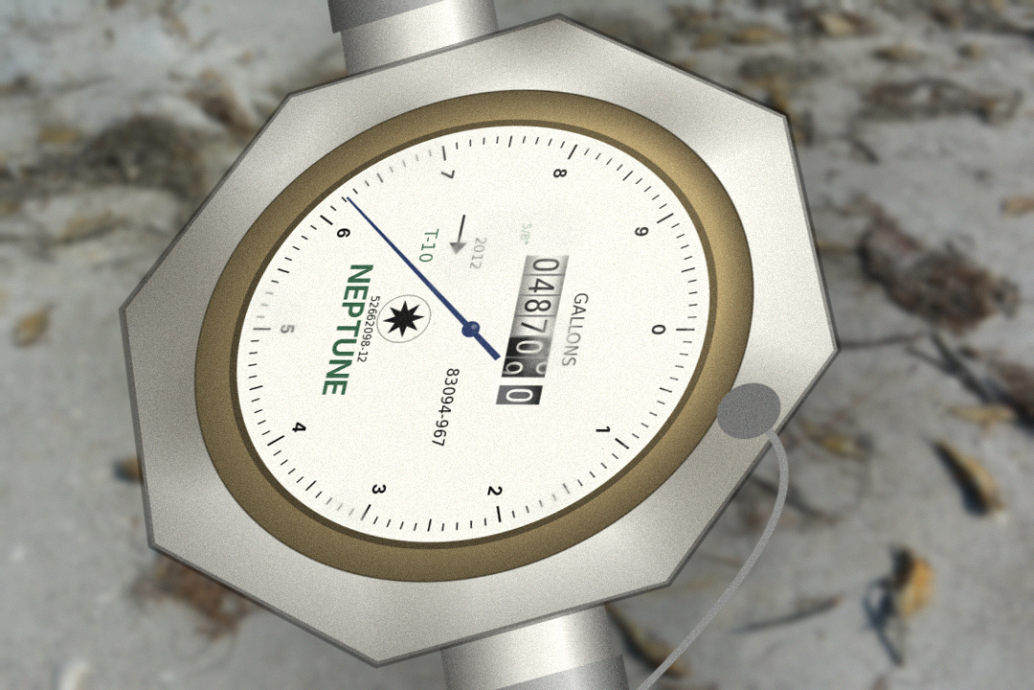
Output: 487086.2,gal
